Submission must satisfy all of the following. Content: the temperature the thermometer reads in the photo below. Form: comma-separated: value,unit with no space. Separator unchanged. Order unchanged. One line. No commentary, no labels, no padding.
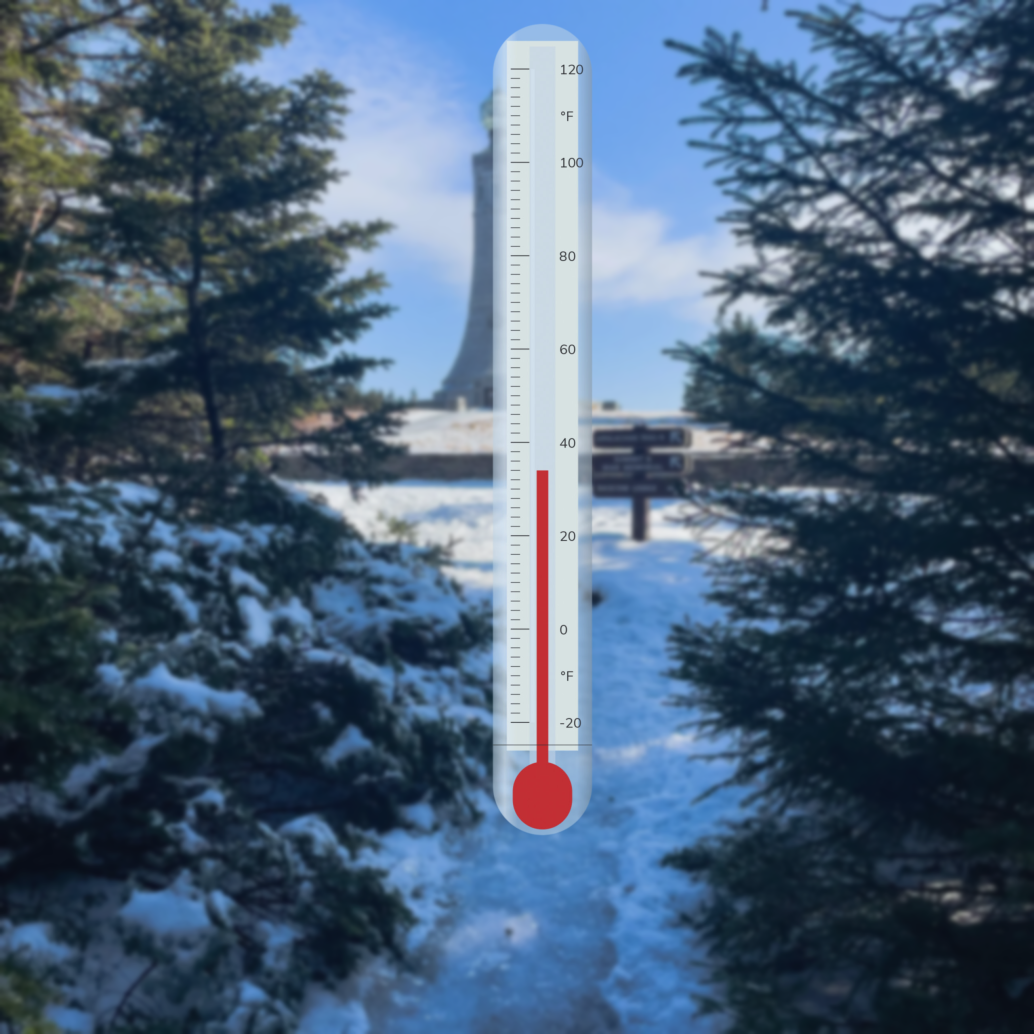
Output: 34,°F
